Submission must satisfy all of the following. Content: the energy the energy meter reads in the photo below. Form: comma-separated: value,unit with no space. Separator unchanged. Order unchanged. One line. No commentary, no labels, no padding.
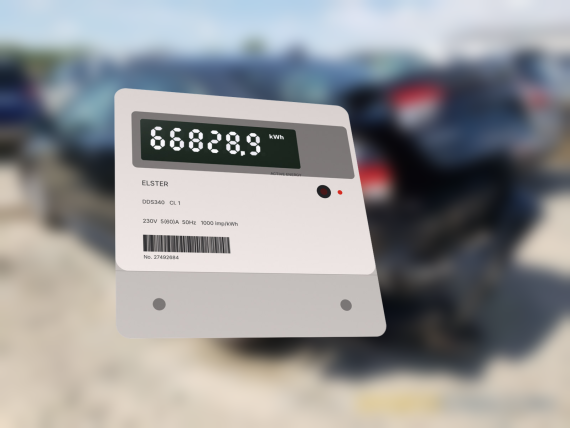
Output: 66828.9,kWh
